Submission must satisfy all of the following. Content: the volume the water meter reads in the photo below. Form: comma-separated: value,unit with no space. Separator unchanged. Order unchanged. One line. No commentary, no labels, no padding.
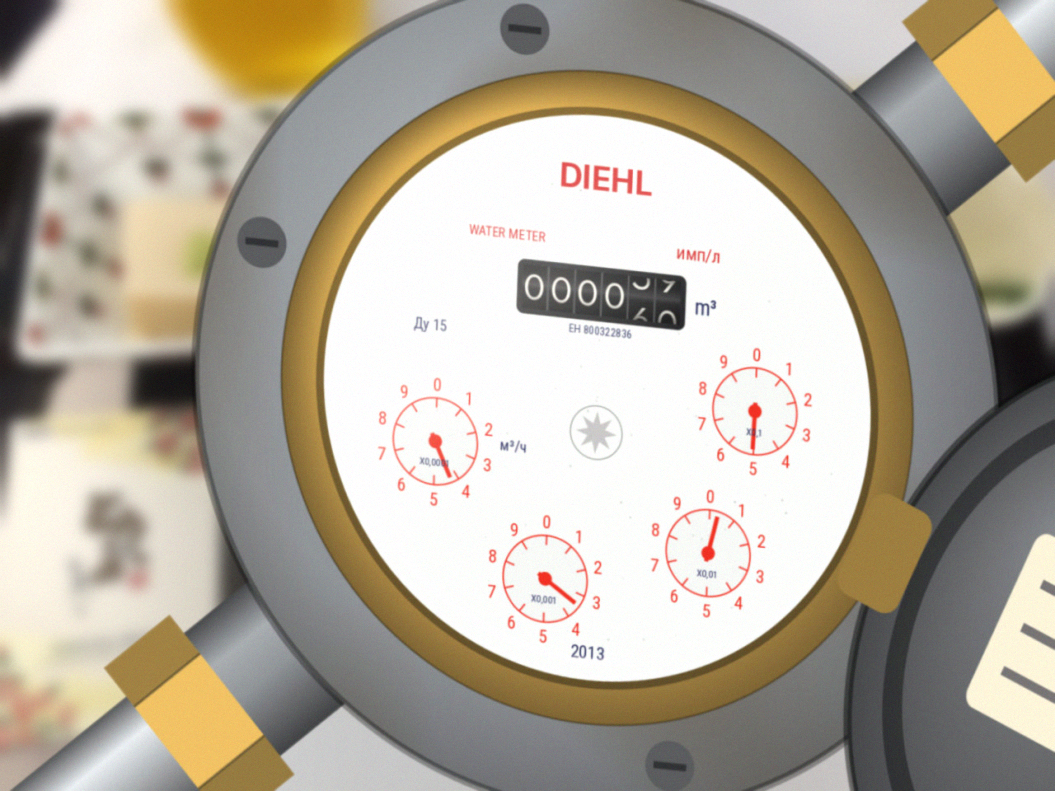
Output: 59.5034,m³
